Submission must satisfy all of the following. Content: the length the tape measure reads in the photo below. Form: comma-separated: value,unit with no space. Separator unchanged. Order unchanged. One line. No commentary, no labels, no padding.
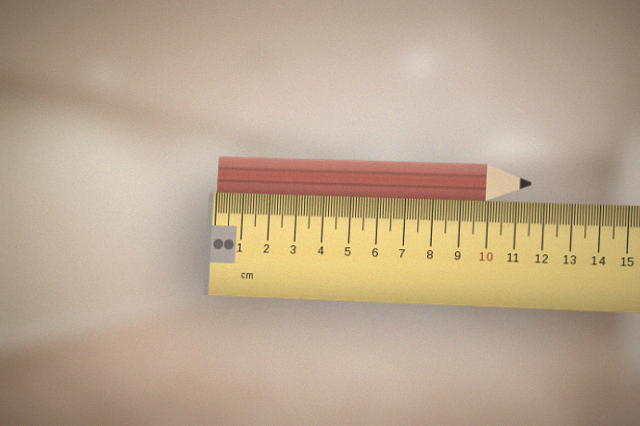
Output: 11.5,cm
